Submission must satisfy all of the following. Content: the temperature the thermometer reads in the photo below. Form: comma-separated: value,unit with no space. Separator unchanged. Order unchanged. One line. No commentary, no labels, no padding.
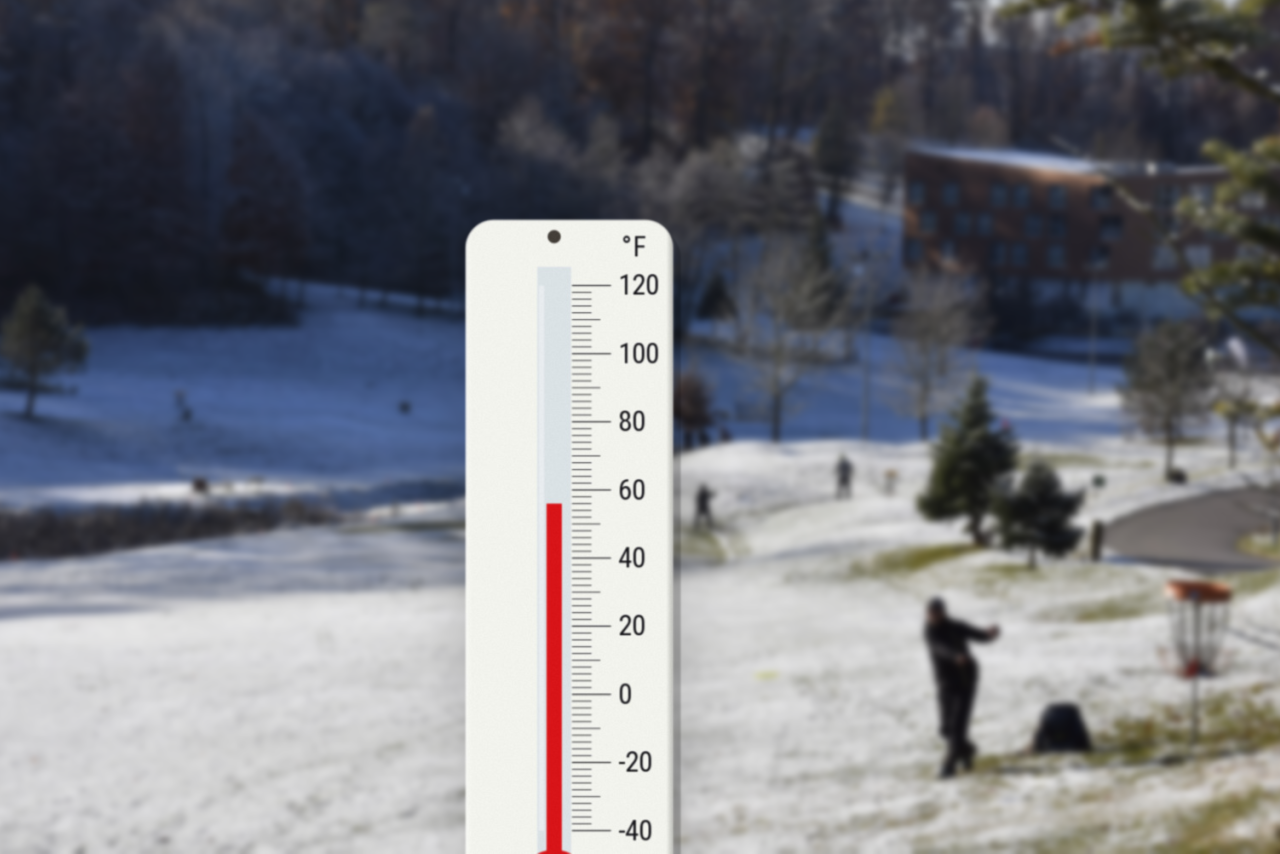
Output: 56,°F
